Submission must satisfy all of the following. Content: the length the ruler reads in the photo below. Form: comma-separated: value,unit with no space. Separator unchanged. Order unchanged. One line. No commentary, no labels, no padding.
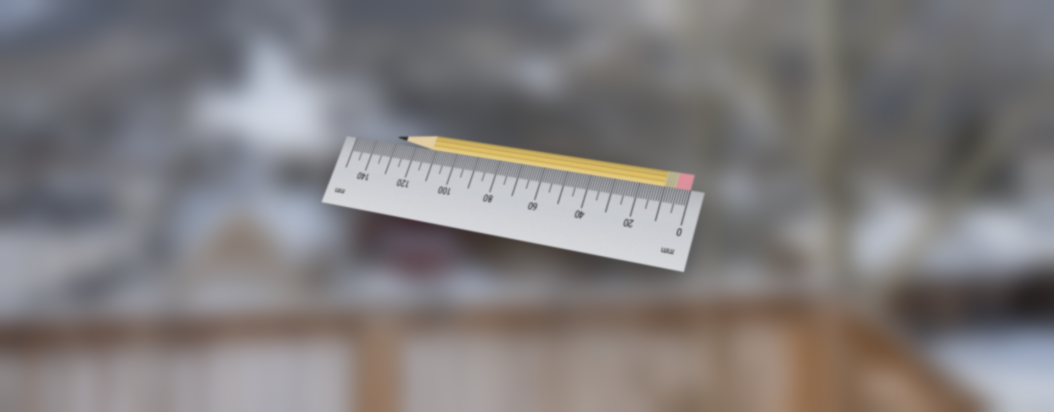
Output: 130,mm
